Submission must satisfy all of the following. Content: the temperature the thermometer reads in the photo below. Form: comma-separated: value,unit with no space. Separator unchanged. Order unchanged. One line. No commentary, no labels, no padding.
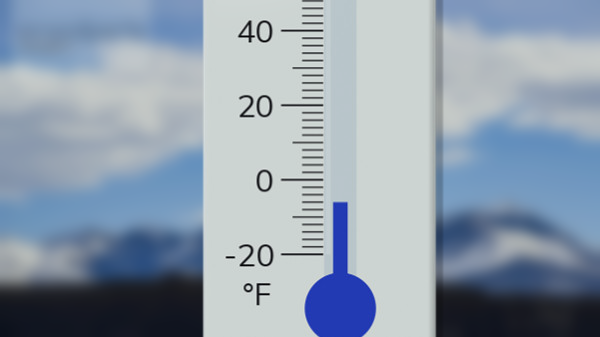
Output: -6,°F
